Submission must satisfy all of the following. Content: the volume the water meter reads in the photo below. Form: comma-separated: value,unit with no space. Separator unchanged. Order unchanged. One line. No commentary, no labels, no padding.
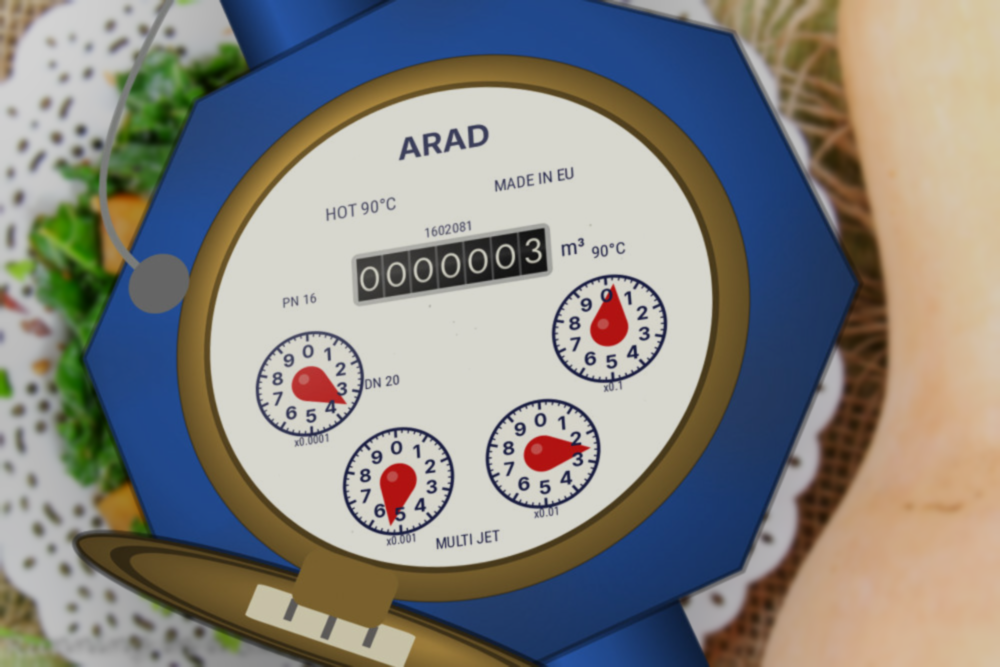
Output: 3.0253,m³
